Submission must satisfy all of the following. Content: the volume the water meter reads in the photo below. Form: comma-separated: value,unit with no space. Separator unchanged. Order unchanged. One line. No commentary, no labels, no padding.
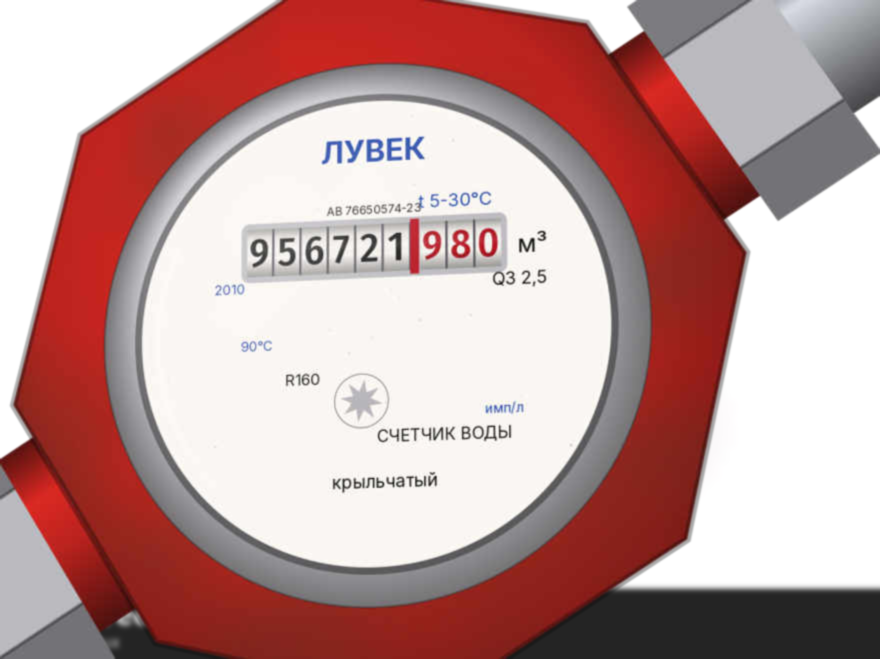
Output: 956721.980,m³
